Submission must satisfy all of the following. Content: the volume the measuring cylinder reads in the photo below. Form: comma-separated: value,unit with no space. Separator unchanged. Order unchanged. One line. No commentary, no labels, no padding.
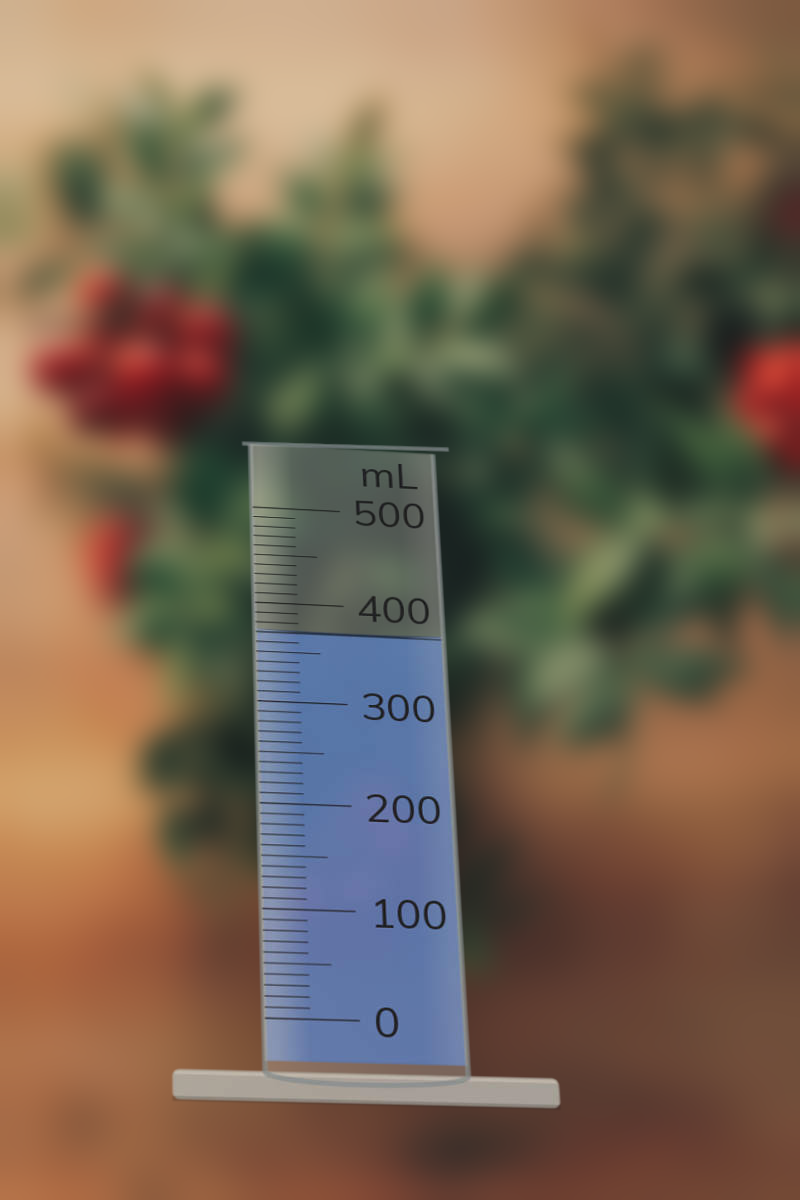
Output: 370,mL
